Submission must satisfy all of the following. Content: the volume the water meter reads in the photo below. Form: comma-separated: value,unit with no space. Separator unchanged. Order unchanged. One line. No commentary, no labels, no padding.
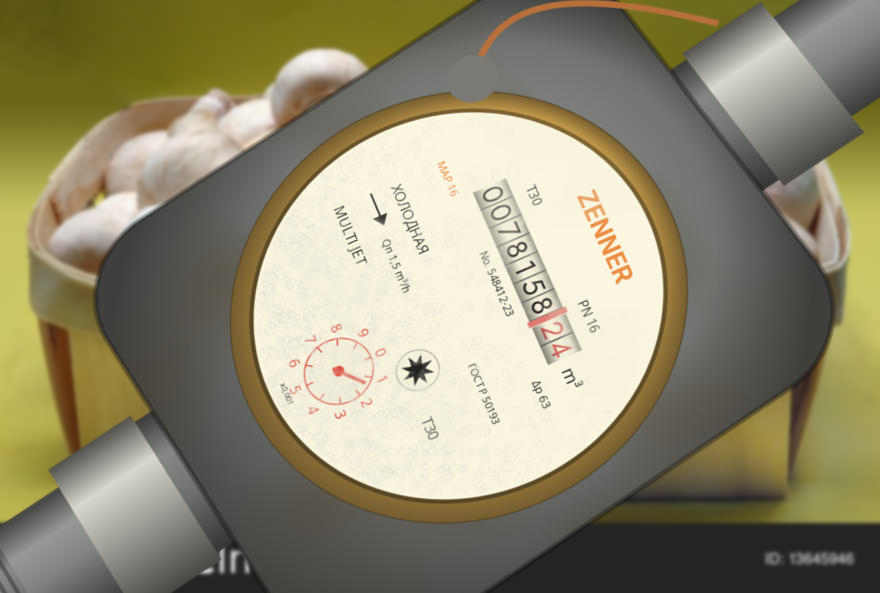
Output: 78158.241,m³
